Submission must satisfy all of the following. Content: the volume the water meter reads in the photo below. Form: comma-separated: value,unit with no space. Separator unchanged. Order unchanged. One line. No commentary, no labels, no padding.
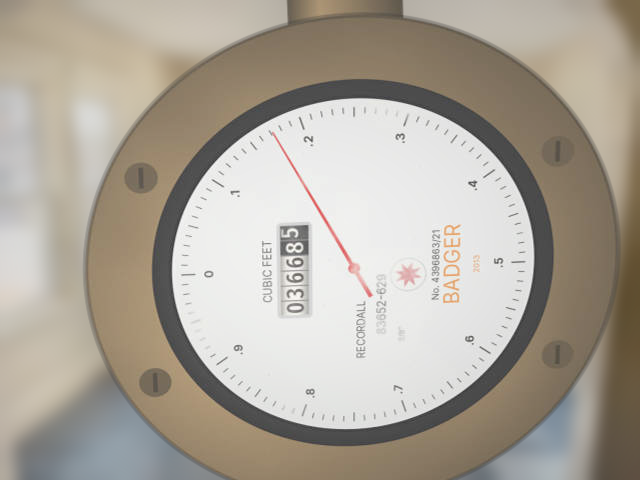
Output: 36685.17,ft³
